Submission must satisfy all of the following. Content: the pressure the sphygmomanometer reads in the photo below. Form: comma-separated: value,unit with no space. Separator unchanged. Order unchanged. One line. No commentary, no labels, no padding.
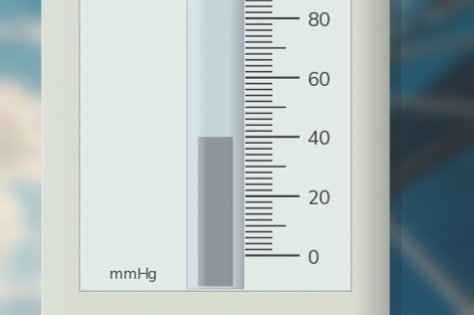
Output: 40,mmHg
